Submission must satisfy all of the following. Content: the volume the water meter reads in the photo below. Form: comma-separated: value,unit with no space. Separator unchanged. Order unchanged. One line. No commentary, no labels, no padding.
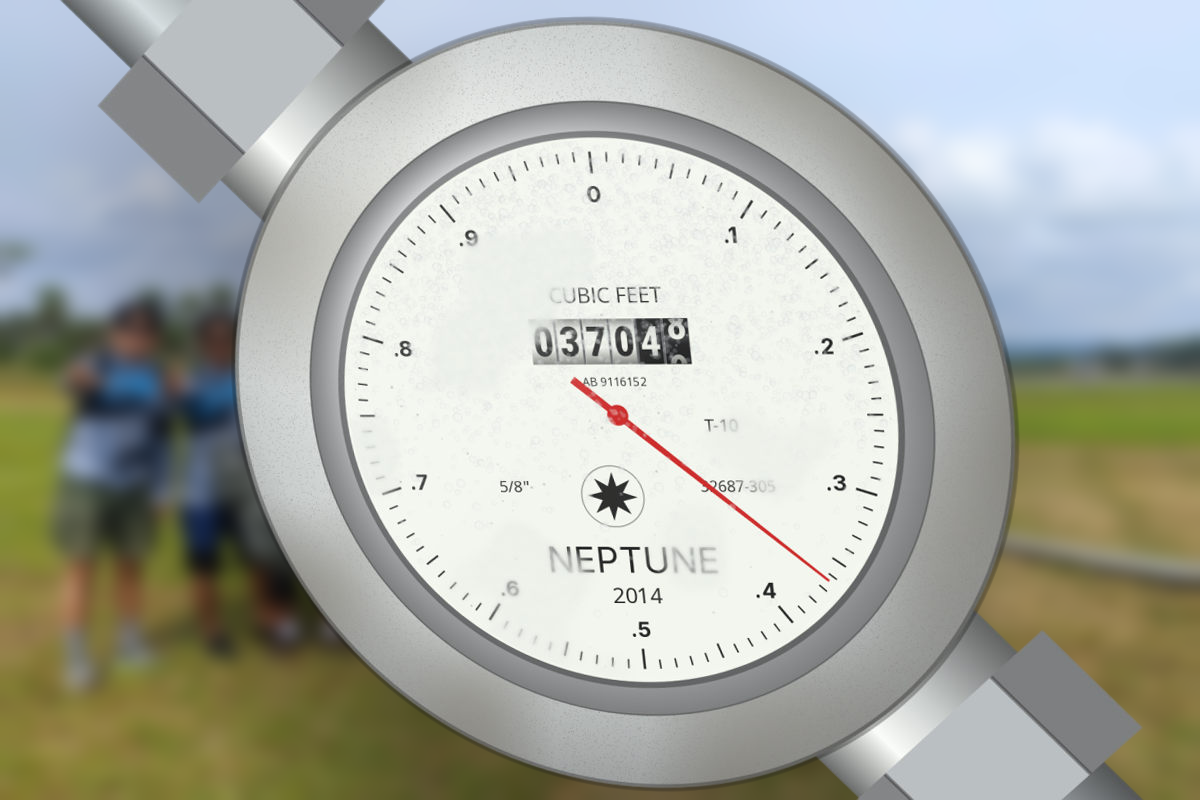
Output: 37048.36,ft³
